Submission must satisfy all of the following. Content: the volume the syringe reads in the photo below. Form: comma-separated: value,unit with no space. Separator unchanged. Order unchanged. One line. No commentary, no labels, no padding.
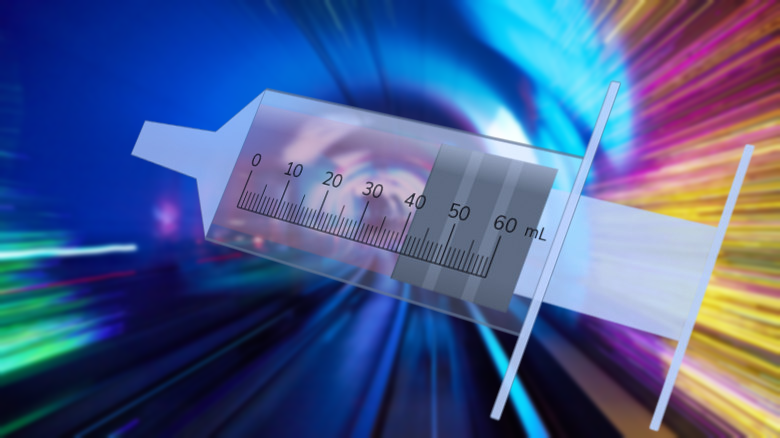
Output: 41,mL
